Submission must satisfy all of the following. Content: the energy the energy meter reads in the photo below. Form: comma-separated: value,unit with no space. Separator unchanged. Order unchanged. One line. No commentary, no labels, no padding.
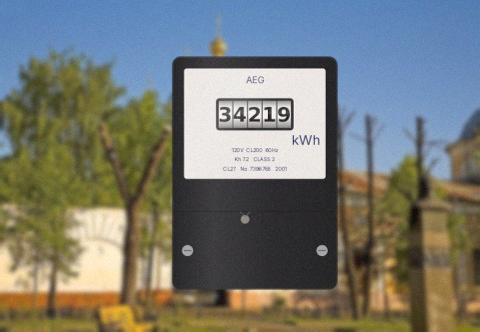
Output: 34219,kWh
